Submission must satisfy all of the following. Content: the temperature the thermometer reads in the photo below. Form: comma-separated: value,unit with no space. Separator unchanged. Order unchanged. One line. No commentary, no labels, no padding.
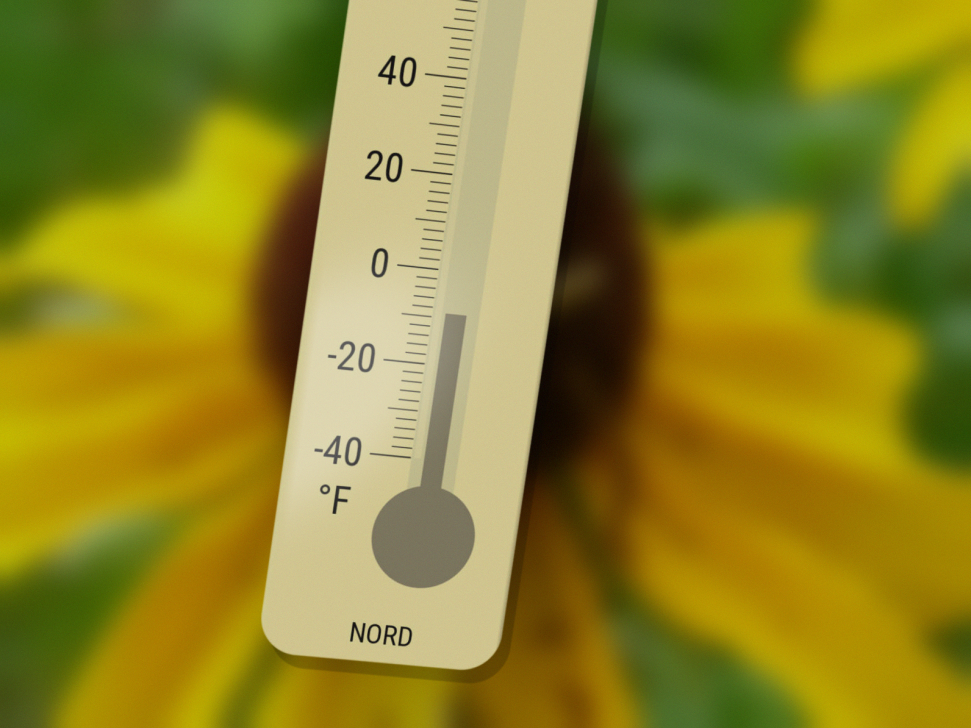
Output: -9,°F
